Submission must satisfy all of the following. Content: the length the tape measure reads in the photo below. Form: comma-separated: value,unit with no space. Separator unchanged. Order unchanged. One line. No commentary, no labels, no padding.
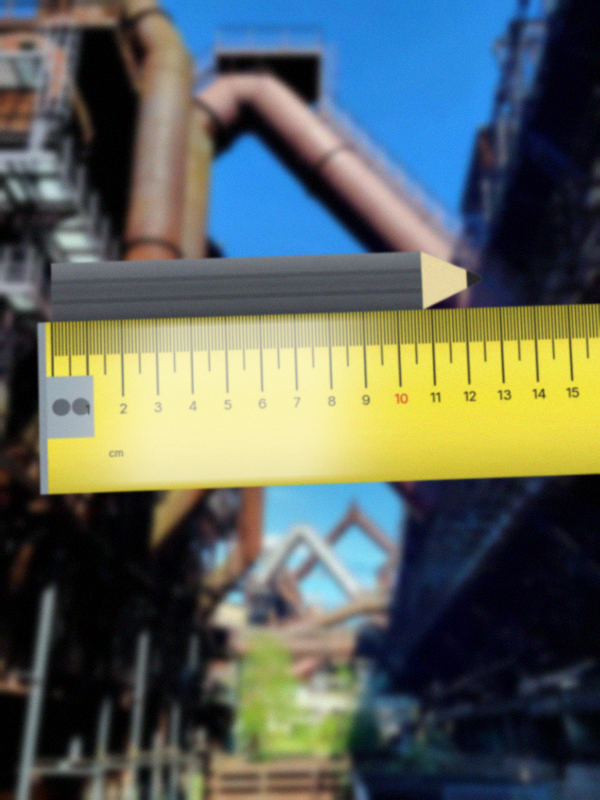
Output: 12.5,cm
